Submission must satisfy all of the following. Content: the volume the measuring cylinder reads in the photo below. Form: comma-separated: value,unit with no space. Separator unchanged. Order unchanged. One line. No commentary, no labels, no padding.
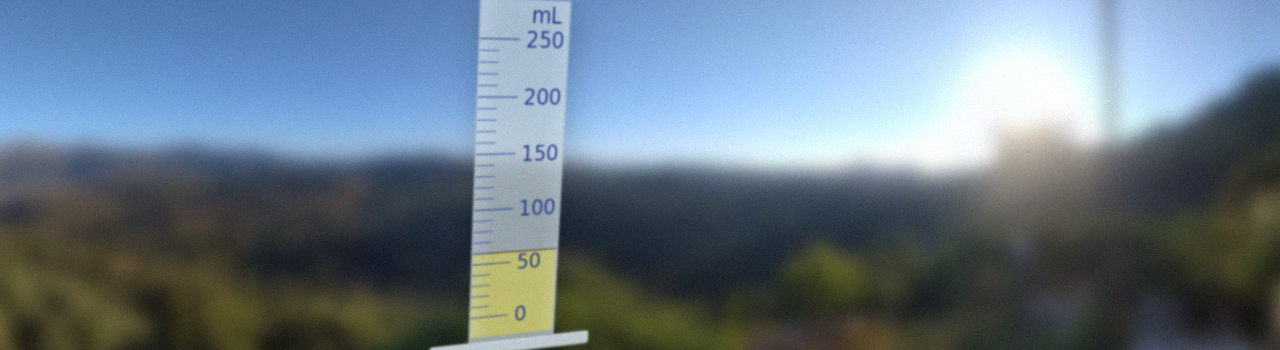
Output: 60,mL
